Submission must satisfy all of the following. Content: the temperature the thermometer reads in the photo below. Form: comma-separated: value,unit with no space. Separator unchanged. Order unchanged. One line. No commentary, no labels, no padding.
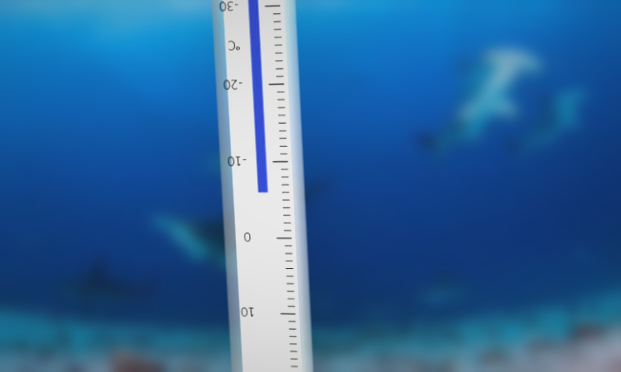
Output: -6,°C
